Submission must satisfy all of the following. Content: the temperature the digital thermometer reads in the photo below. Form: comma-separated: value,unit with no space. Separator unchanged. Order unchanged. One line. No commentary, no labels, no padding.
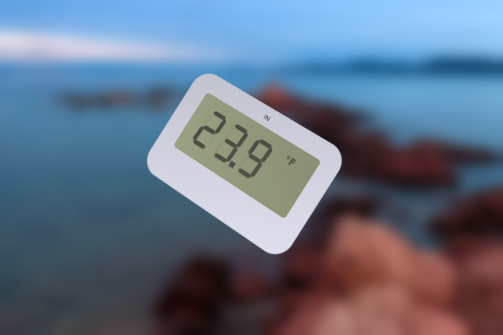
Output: 23.9,°F
